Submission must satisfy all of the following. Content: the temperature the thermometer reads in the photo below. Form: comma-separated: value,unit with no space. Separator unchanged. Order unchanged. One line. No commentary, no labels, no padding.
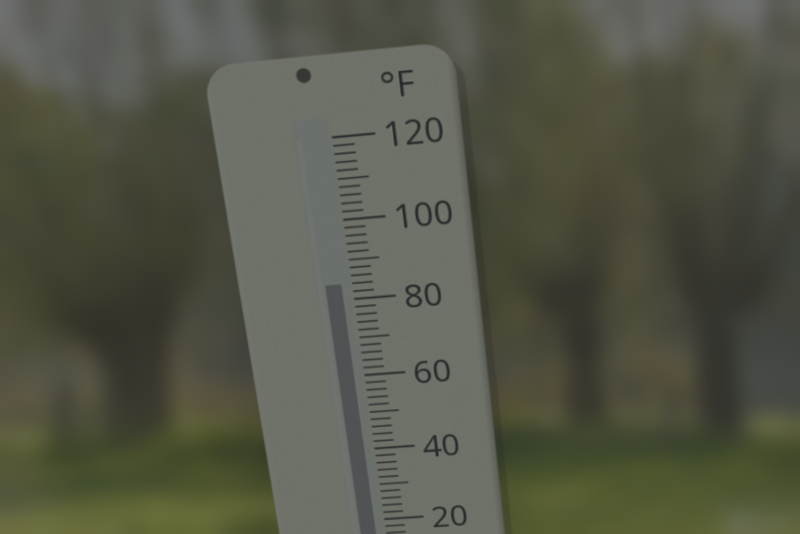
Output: 84,°F
